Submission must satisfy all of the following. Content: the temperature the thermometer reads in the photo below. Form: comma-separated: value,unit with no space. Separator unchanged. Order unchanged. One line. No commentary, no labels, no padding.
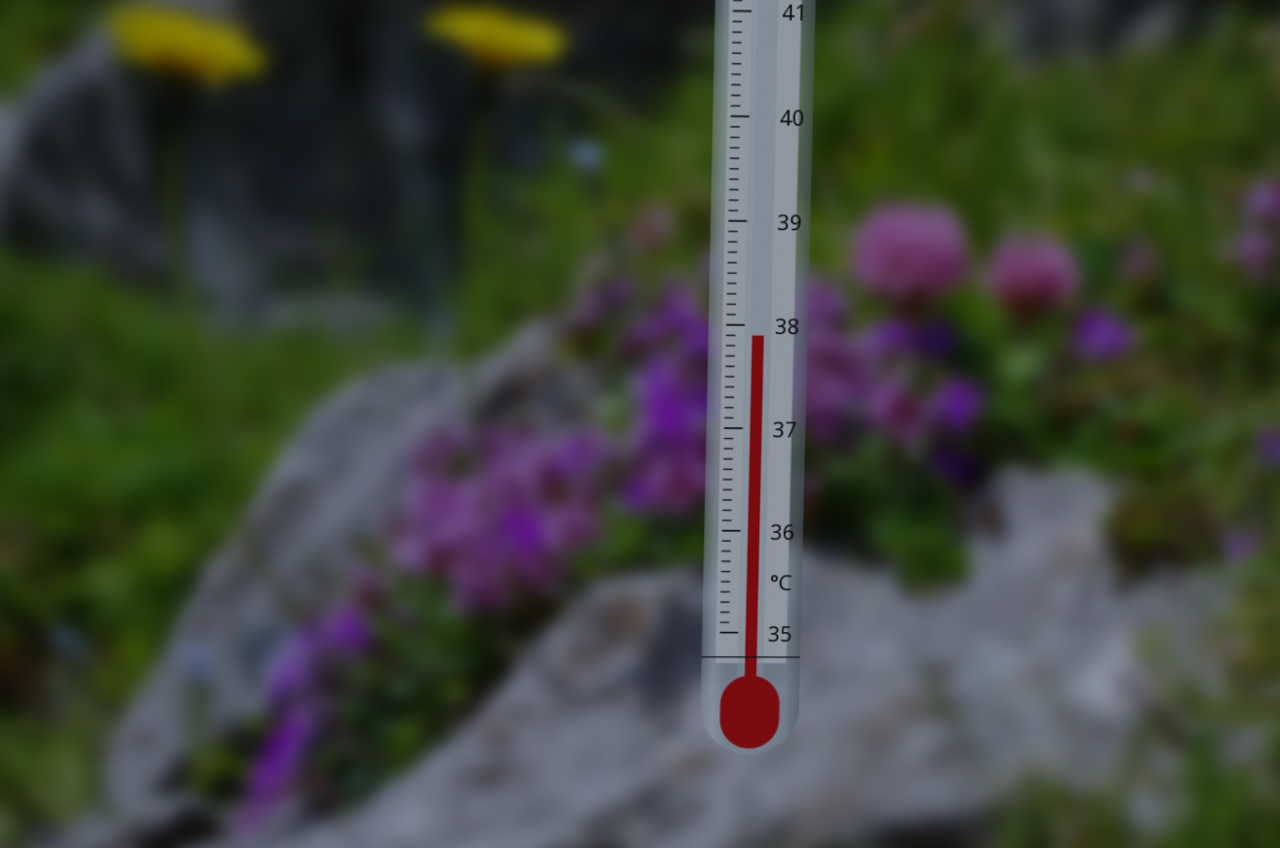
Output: 37.9,°C
